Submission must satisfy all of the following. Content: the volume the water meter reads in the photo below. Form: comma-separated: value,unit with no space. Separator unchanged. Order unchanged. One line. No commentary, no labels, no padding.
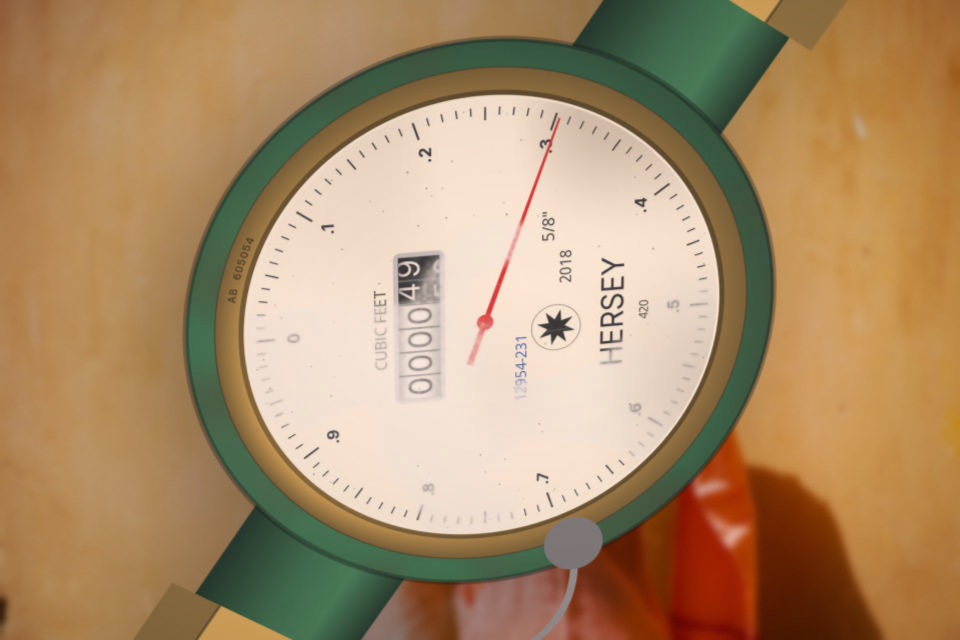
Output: 49.30,ft³
